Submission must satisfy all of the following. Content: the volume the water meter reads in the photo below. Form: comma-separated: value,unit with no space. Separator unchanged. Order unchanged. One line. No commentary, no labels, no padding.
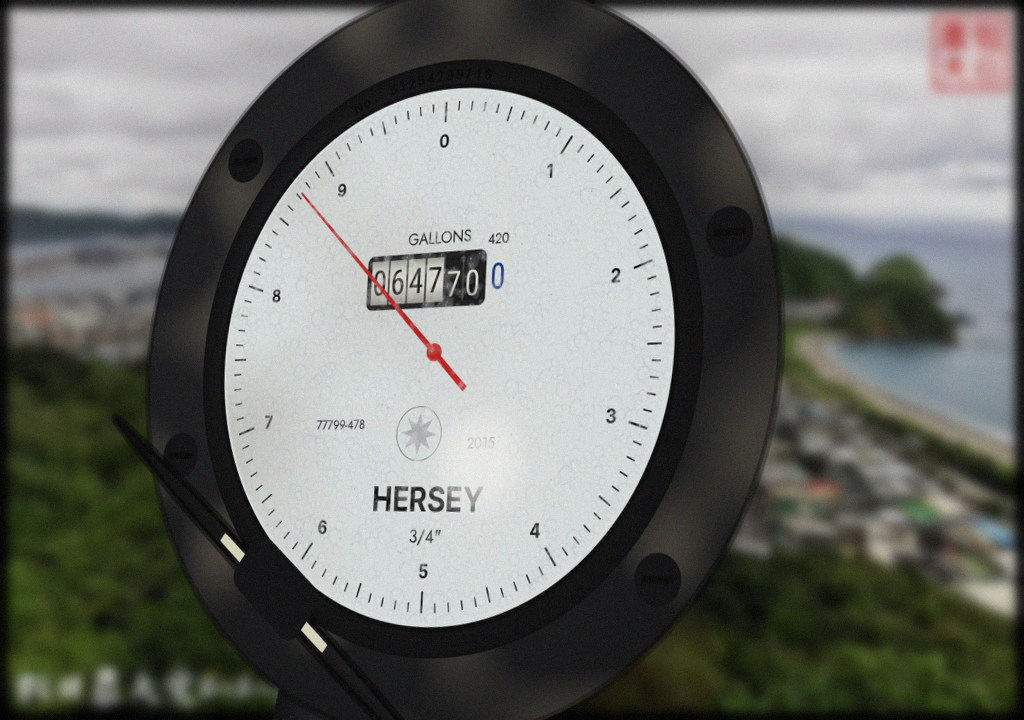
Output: 647698.7,gal
